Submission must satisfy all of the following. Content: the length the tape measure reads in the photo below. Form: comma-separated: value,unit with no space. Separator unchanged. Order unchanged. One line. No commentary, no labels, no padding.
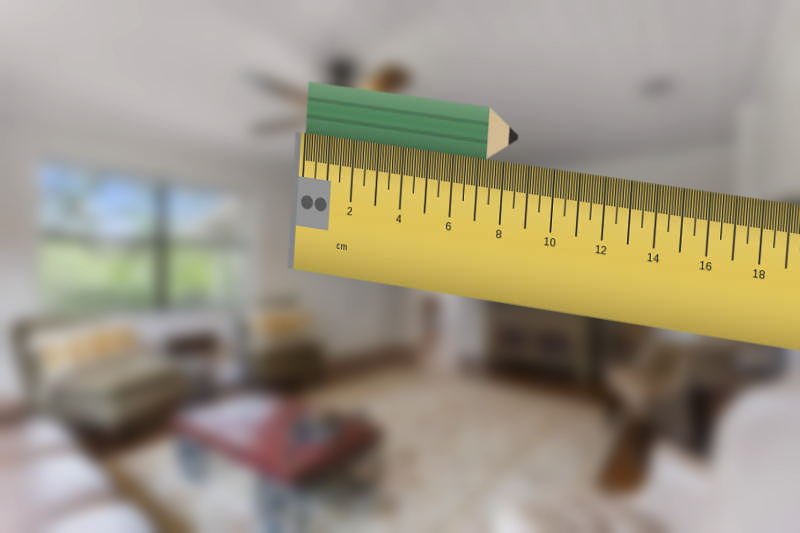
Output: 8.5,cm
